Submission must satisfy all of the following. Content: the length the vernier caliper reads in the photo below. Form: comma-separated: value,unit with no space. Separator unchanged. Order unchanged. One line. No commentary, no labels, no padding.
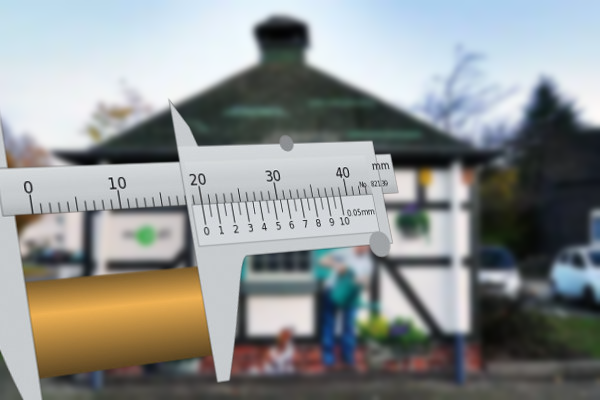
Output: 20.0,mm
